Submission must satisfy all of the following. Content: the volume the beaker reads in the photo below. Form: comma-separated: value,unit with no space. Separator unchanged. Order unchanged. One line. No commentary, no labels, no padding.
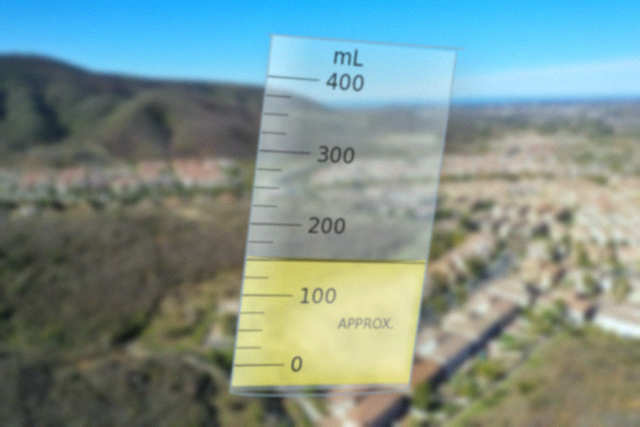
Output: 150,mL
